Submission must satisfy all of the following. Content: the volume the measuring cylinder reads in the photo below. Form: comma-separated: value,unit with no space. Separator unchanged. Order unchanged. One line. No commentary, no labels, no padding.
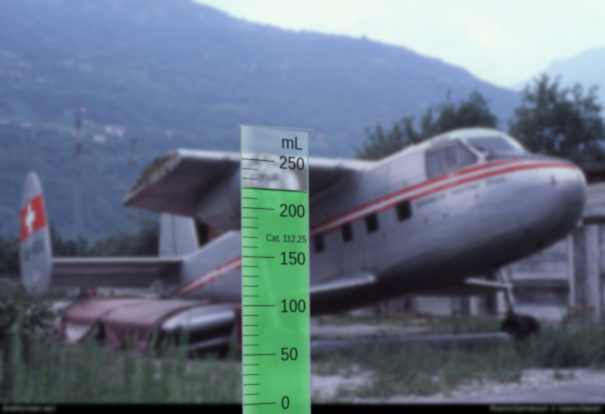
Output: 220,mL
